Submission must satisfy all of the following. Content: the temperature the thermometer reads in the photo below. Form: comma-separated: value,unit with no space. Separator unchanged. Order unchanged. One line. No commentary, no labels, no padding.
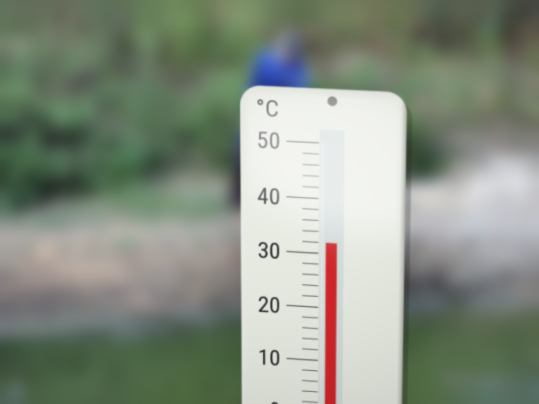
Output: 32,°C
